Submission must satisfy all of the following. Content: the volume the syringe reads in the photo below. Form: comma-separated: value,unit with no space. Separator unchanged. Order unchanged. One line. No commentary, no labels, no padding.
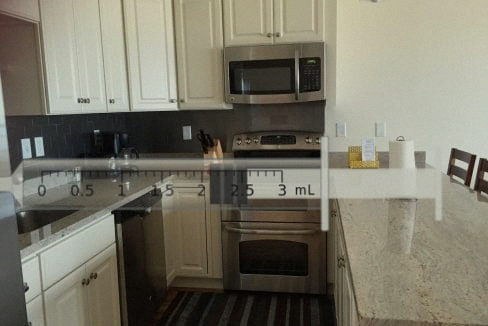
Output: 2.1,mL
